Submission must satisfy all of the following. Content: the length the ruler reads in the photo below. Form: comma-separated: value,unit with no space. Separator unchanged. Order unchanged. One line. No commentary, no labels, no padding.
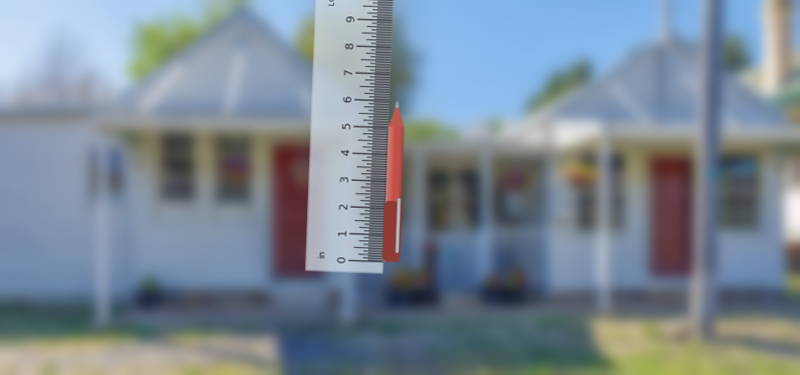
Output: 6,in
